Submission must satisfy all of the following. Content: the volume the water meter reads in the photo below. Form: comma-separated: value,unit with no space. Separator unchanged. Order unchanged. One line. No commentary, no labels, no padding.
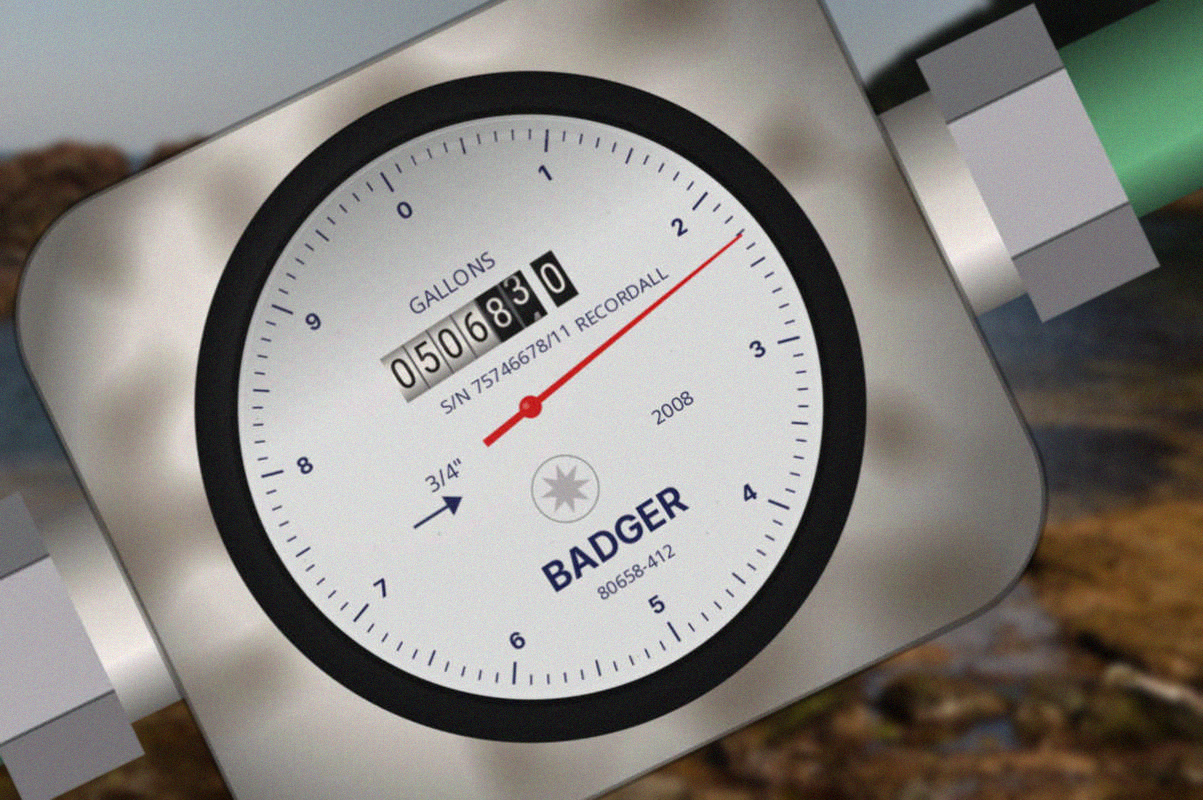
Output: 506832.3,gal
